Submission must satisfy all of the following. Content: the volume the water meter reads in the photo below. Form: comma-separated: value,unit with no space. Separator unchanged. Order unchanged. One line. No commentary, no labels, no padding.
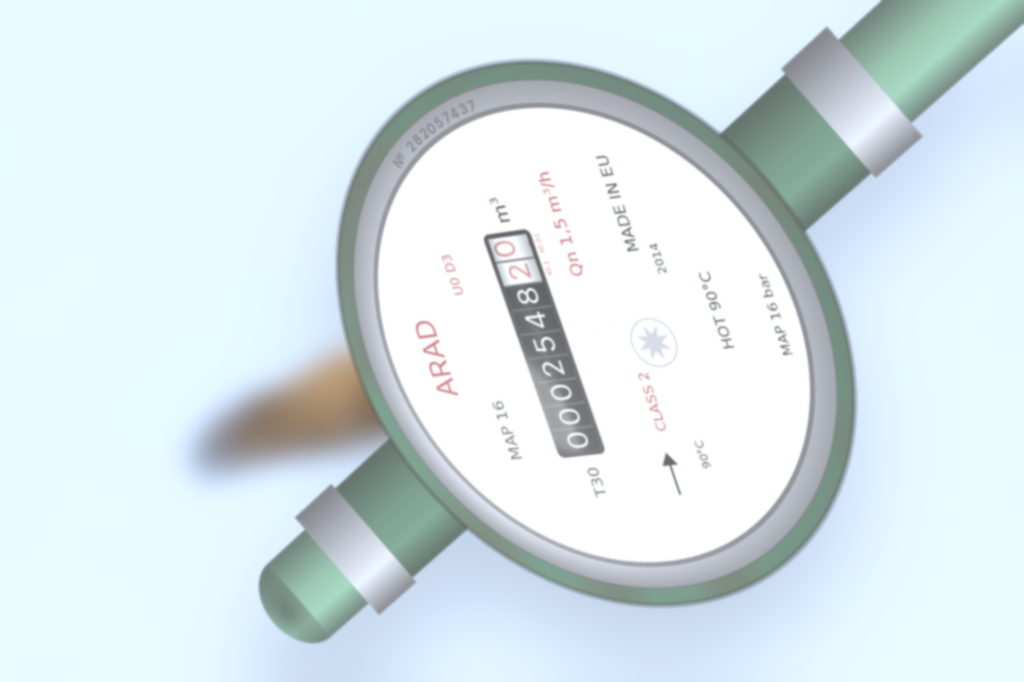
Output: 2548.20,m³
